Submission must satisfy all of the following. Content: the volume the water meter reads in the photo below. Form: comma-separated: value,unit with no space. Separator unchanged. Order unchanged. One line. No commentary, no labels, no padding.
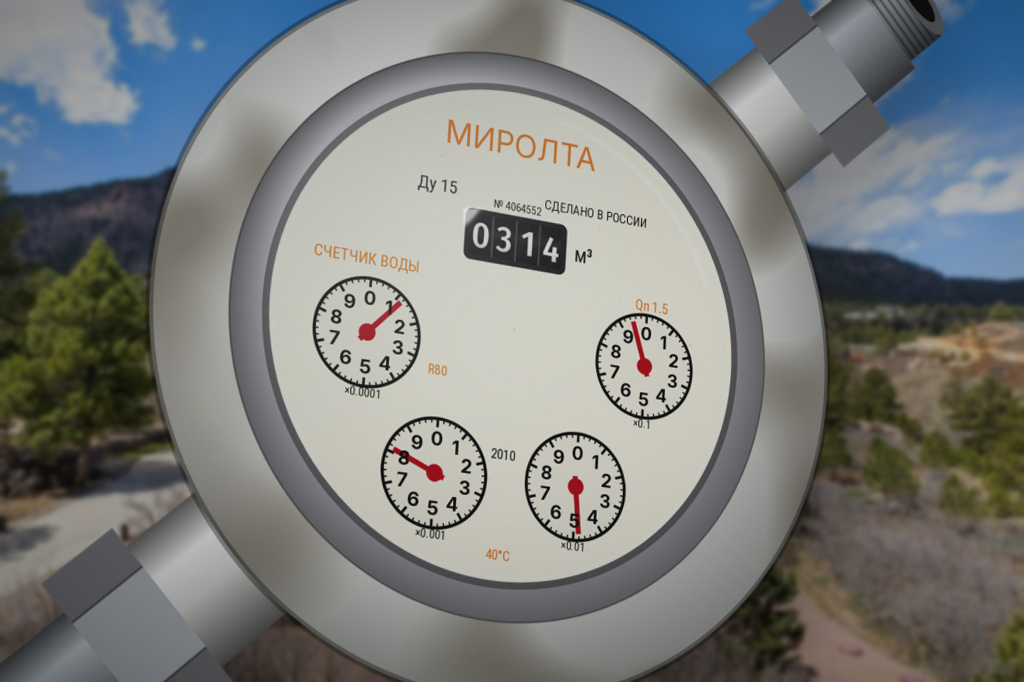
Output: 313.9481,m³
